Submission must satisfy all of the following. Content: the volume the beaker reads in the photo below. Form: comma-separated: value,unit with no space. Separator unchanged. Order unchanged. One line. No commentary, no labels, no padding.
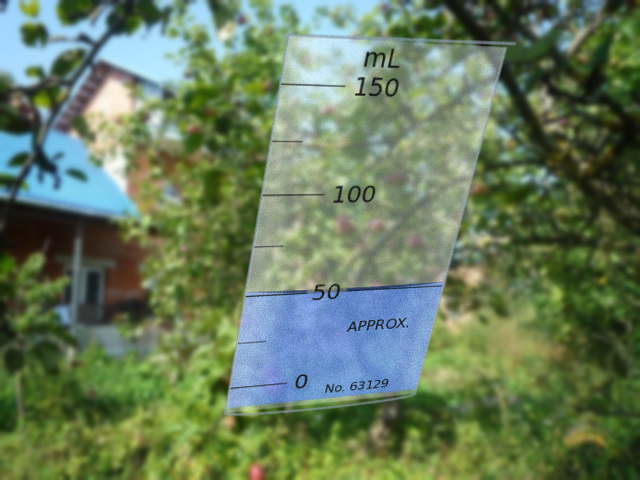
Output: 50,mL
